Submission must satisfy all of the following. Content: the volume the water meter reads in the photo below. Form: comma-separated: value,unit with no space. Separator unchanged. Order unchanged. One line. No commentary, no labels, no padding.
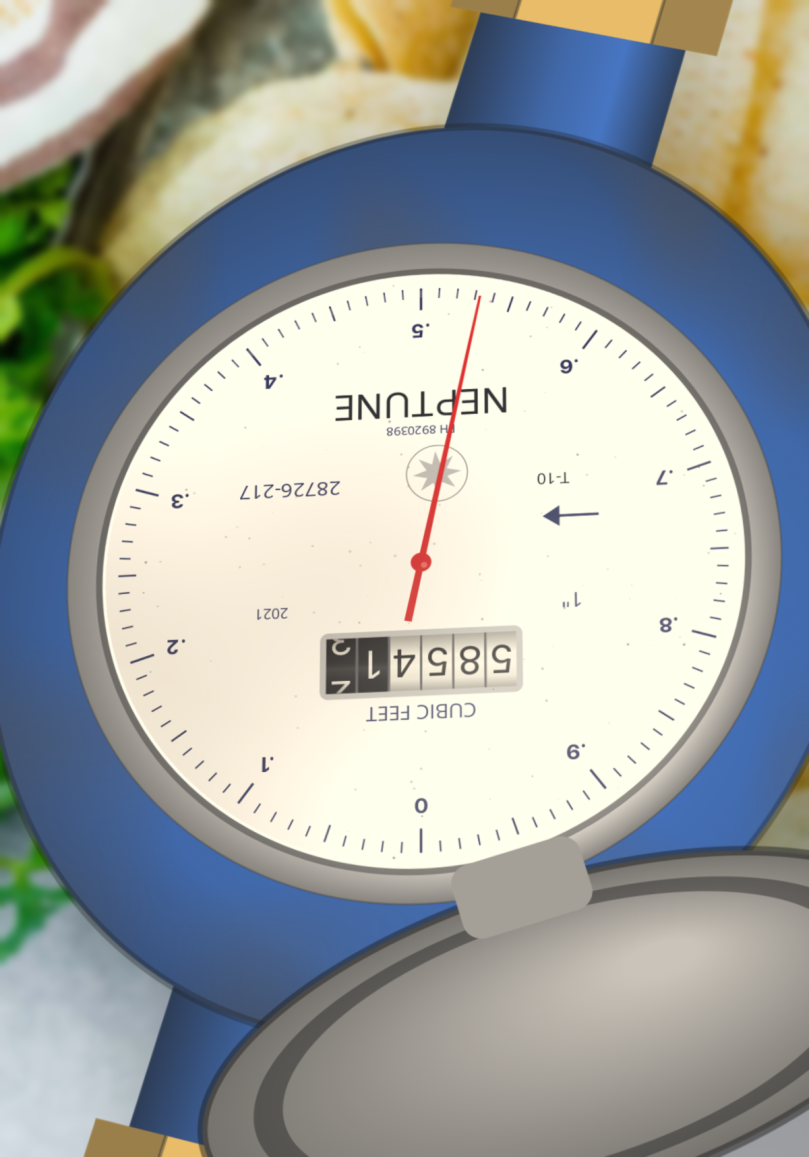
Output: 585412.53,ft³
